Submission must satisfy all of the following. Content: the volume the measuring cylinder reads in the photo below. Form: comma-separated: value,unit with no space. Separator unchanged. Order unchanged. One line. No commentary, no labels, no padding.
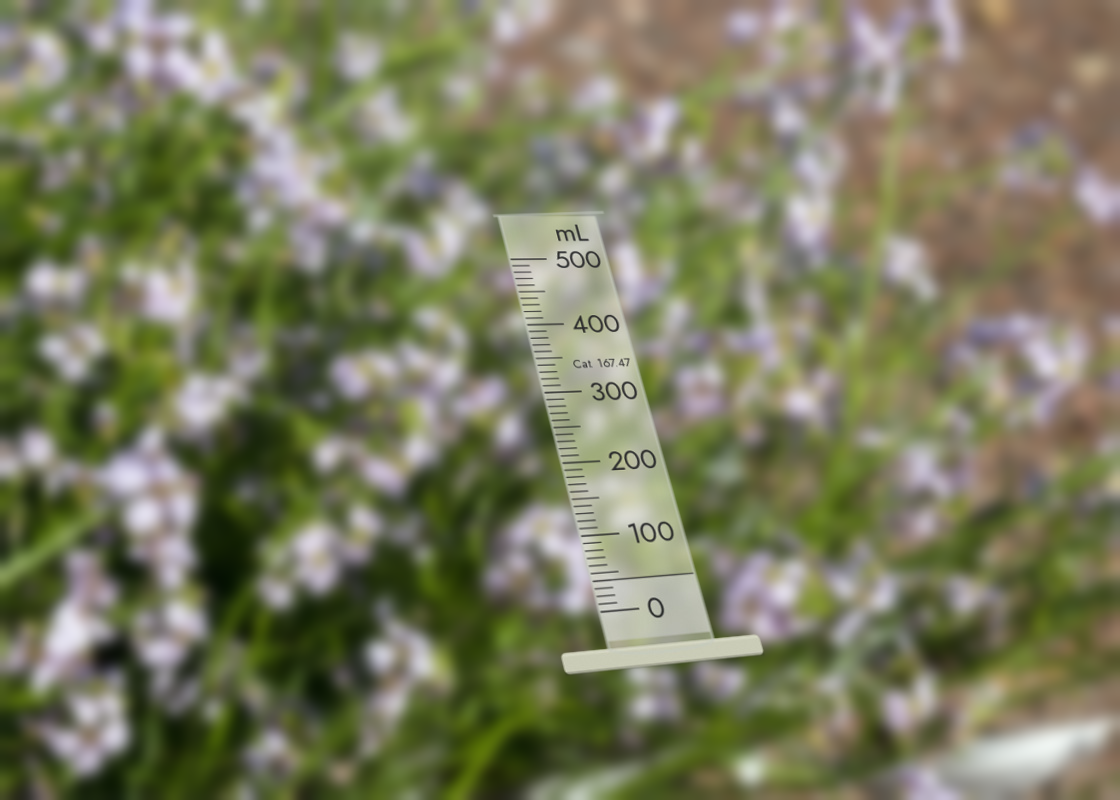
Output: 40,mL
